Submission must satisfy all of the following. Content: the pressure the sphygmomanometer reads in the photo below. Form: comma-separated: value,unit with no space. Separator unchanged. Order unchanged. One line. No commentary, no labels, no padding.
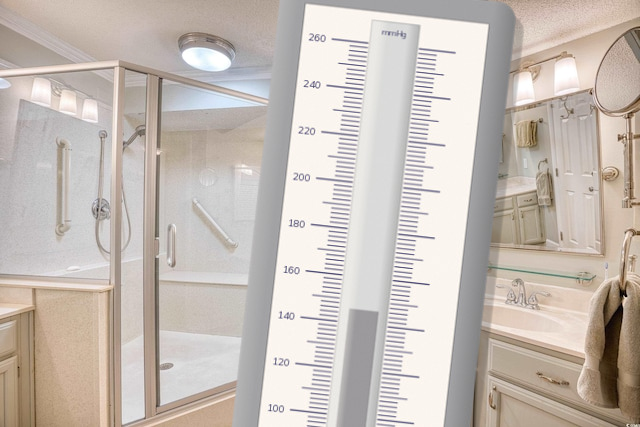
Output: 146,mmHg
